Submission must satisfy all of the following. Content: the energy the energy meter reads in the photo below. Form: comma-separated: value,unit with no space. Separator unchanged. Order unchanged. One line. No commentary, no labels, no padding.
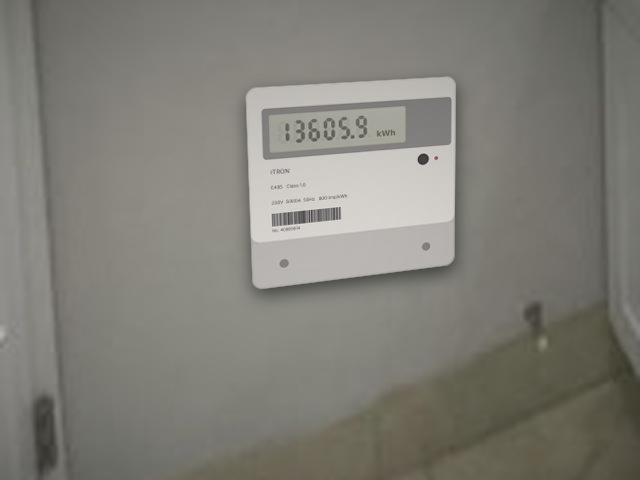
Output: 13605.9,kWh
